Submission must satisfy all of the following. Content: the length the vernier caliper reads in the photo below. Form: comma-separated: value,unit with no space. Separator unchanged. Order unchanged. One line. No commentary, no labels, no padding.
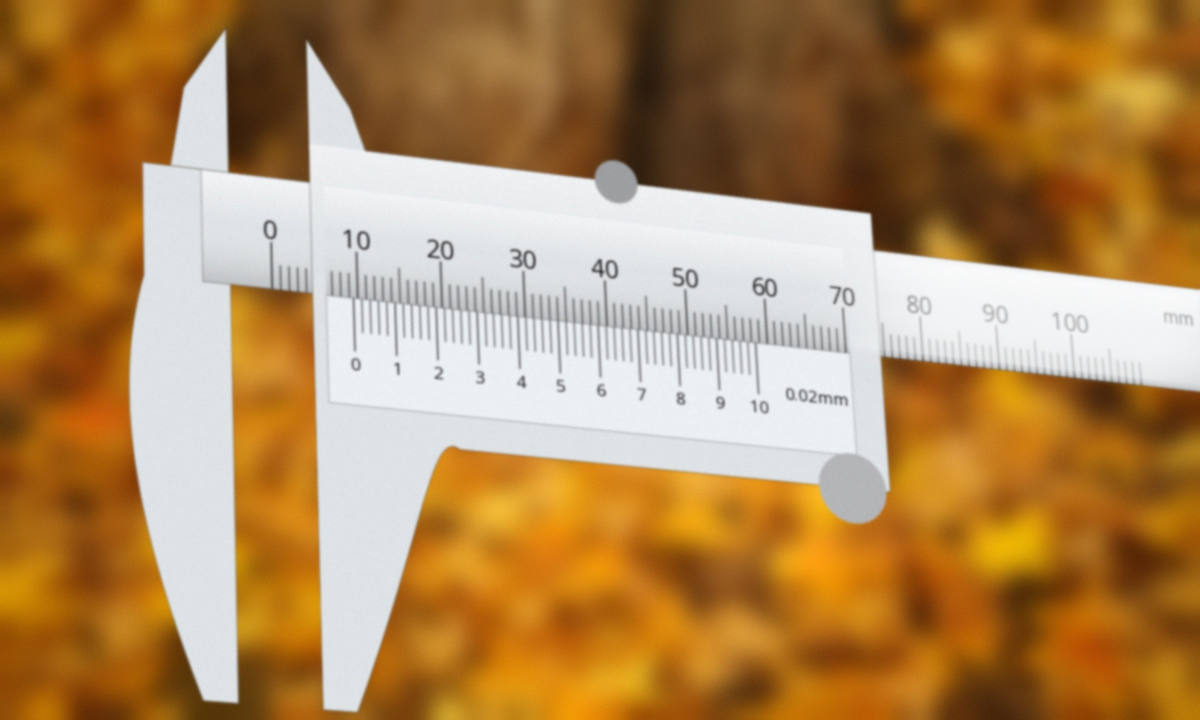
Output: 9.5,mm
